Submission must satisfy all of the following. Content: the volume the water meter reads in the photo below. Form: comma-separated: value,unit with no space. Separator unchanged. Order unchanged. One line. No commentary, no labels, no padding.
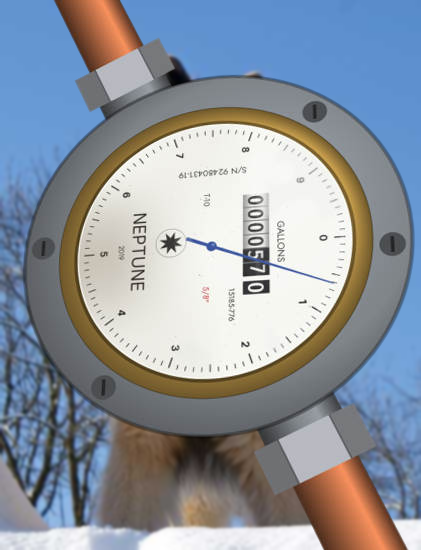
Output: 570.6,gal
